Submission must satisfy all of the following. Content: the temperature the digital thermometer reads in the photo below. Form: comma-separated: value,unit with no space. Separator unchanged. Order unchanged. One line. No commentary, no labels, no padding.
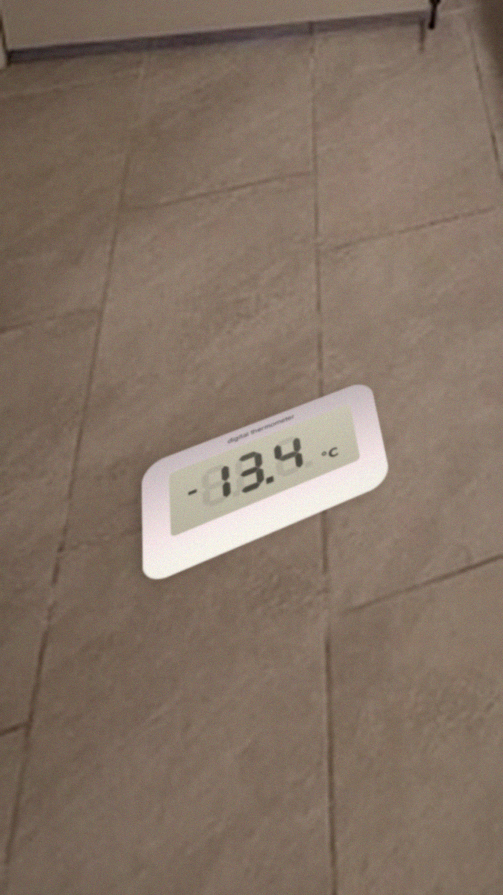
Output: -13.4,°C
